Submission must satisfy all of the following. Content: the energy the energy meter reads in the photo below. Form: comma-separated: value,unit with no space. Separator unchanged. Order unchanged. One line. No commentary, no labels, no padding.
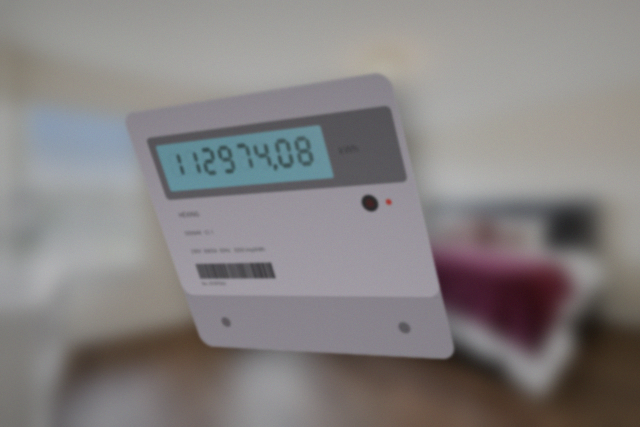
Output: 112974.08,kWh
